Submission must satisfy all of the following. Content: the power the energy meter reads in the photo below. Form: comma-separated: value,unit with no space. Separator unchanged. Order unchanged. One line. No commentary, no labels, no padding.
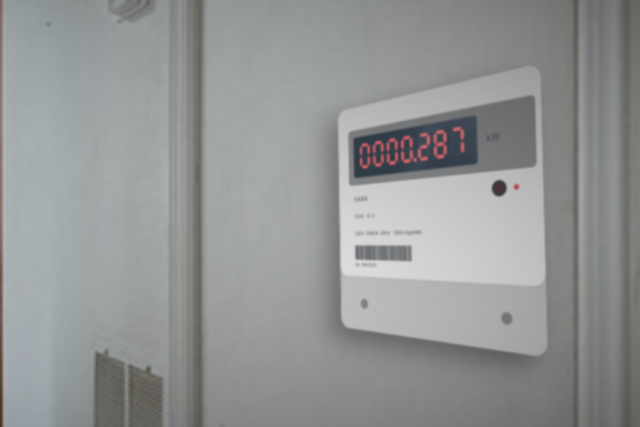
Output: 0.287,kW
